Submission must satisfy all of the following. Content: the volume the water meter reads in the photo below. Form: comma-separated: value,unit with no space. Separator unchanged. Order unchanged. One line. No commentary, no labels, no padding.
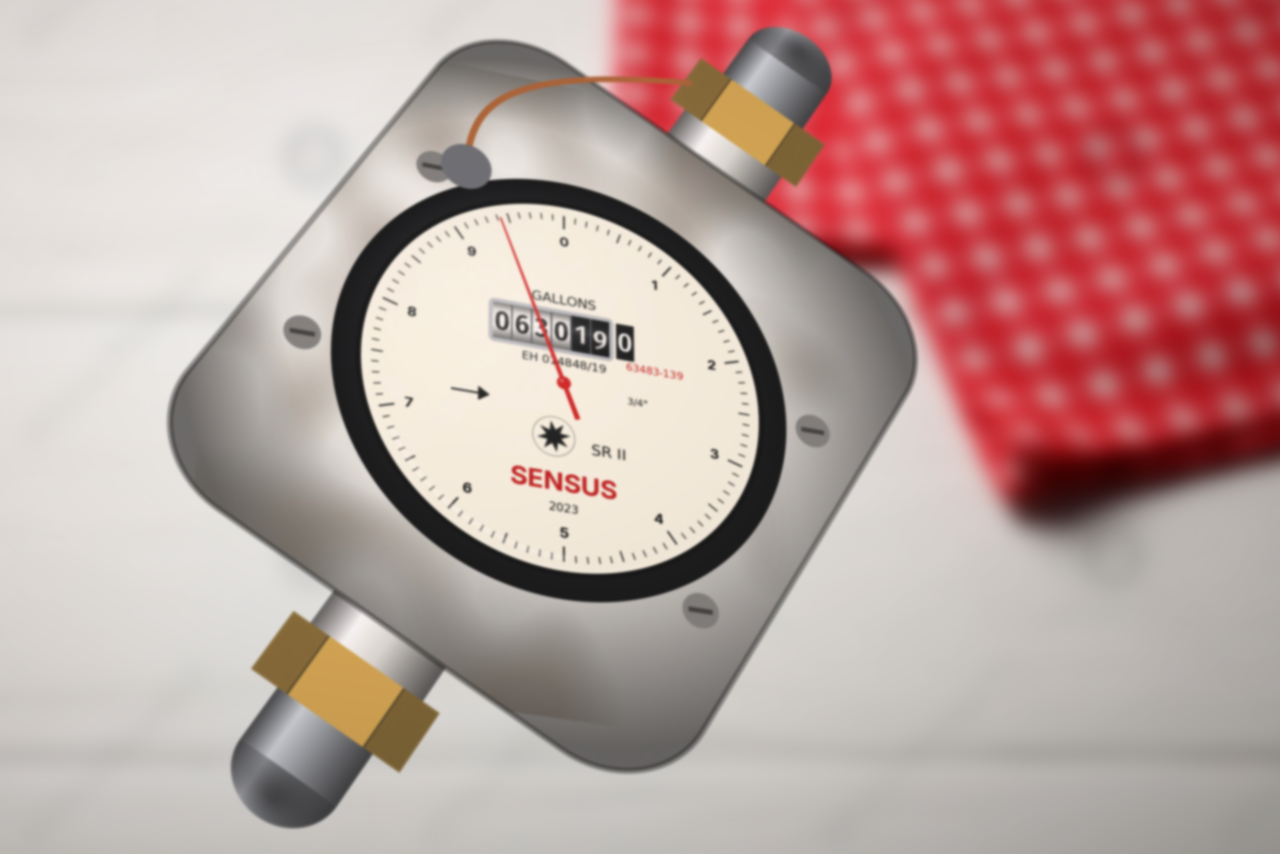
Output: 630189.4,gal
